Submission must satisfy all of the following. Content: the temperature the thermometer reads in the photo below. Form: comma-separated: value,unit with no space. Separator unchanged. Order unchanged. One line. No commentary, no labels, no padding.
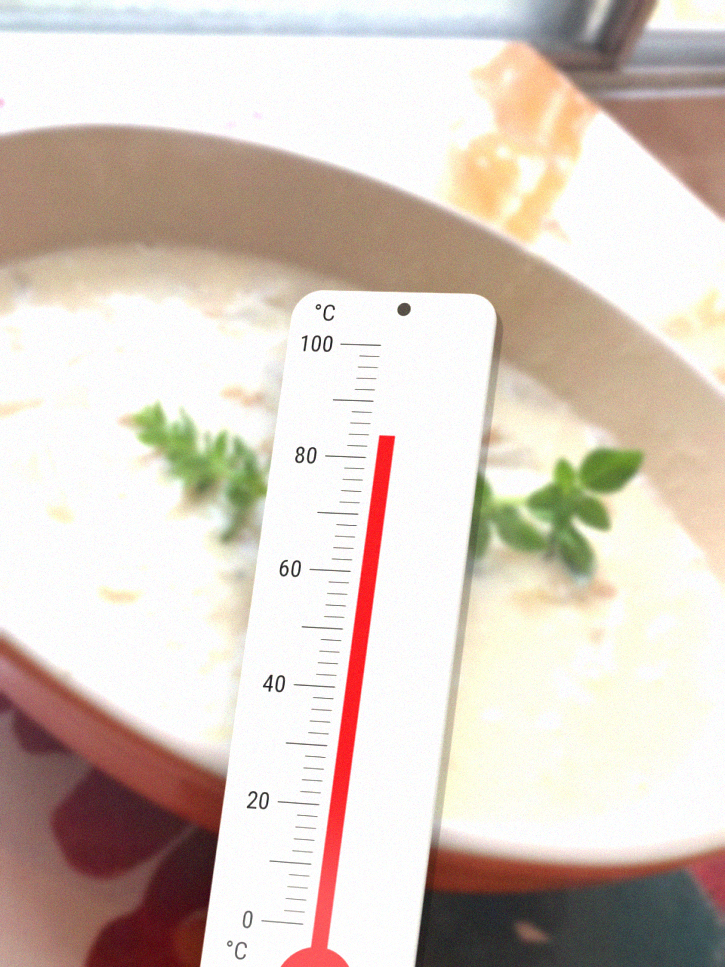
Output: 84,°C
